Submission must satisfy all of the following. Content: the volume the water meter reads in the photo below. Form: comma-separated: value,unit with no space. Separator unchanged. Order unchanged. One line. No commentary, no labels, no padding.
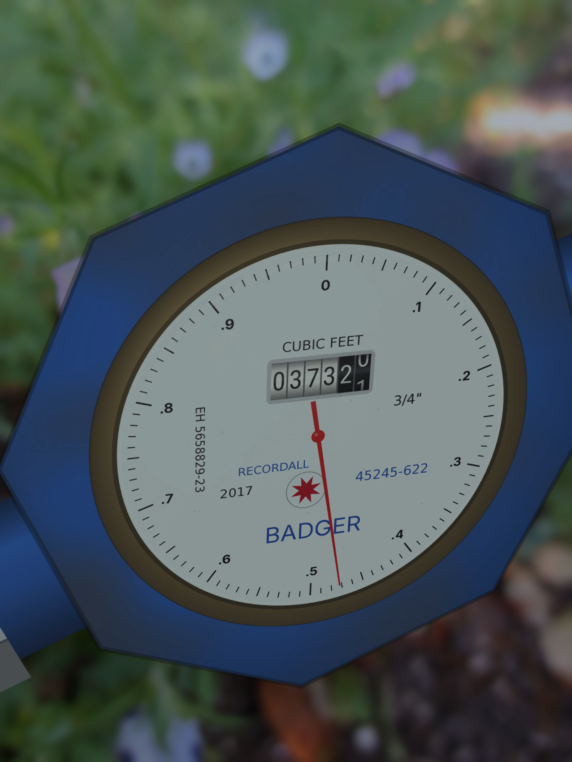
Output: 37320.47,ft³
